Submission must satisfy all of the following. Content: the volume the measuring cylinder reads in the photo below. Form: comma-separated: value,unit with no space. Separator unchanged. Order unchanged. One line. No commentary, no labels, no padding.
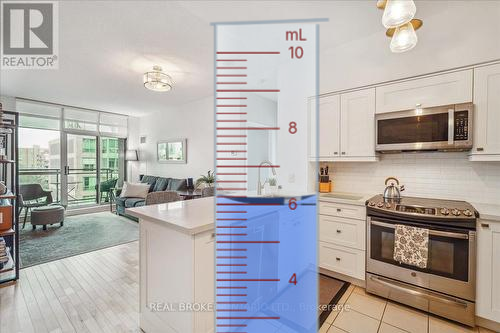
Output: 6,mL
